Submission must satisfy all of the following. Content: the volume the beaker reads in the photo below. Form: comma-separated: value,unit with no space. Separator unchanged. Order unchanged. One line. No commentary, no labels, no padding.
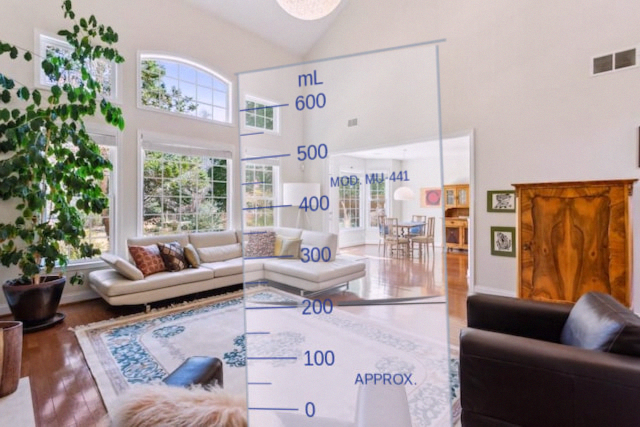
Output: 200,mL
